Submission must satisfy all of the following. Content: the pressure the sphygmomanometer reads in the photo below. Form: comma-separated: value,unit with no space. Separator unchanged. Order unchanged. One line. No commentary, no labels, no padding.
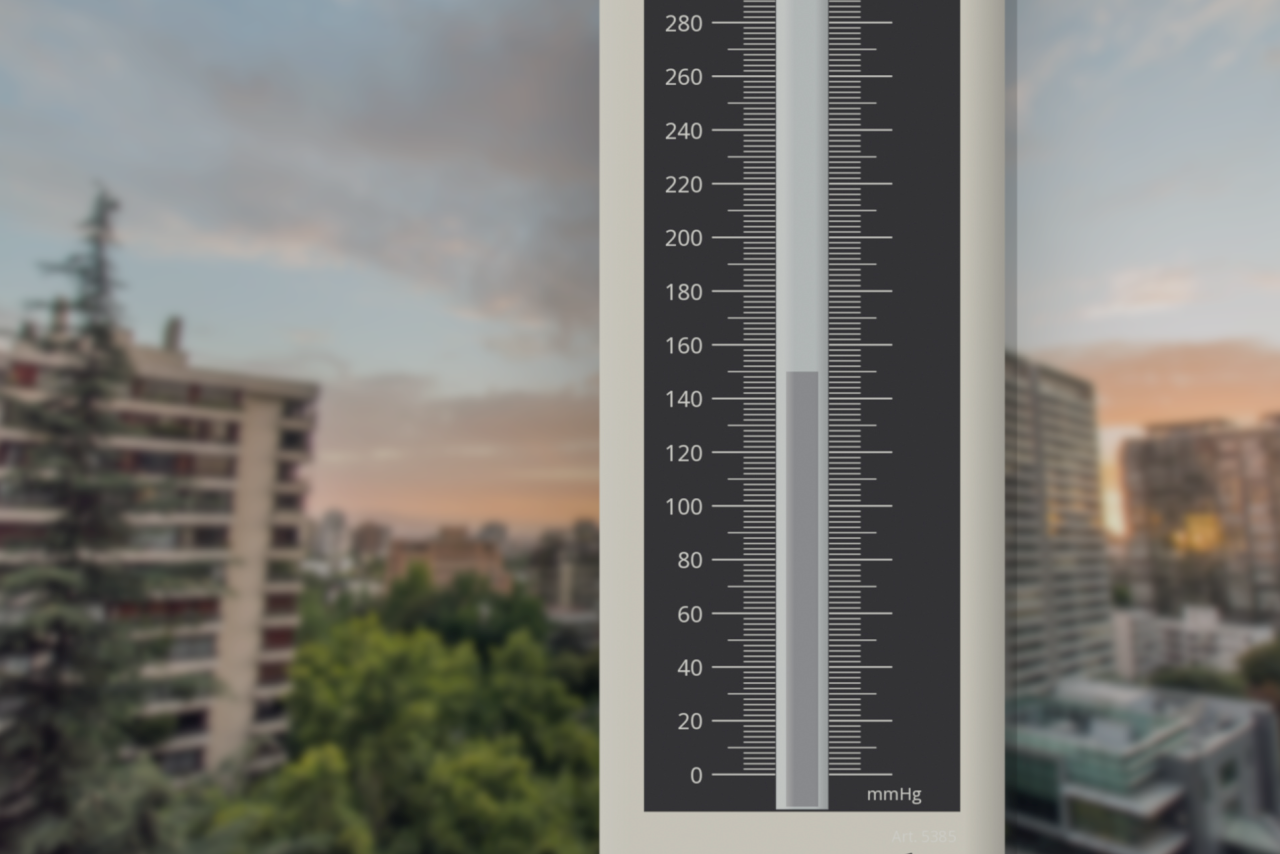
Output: 150,mmHg
